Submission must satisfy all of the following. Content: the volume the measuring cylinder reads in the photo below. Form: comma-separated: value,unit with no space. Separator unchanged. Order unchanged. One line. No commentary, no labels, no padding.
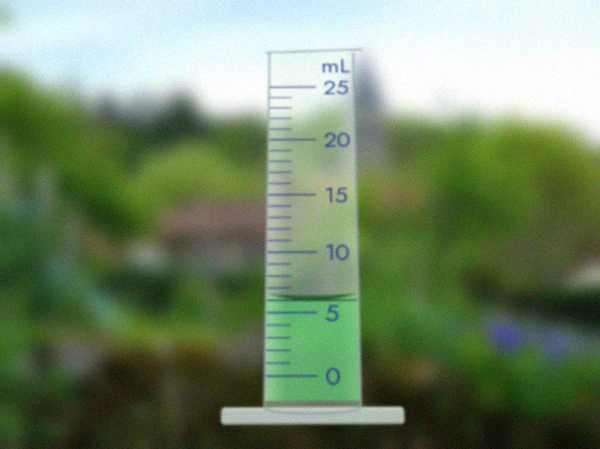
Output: 6,mL
